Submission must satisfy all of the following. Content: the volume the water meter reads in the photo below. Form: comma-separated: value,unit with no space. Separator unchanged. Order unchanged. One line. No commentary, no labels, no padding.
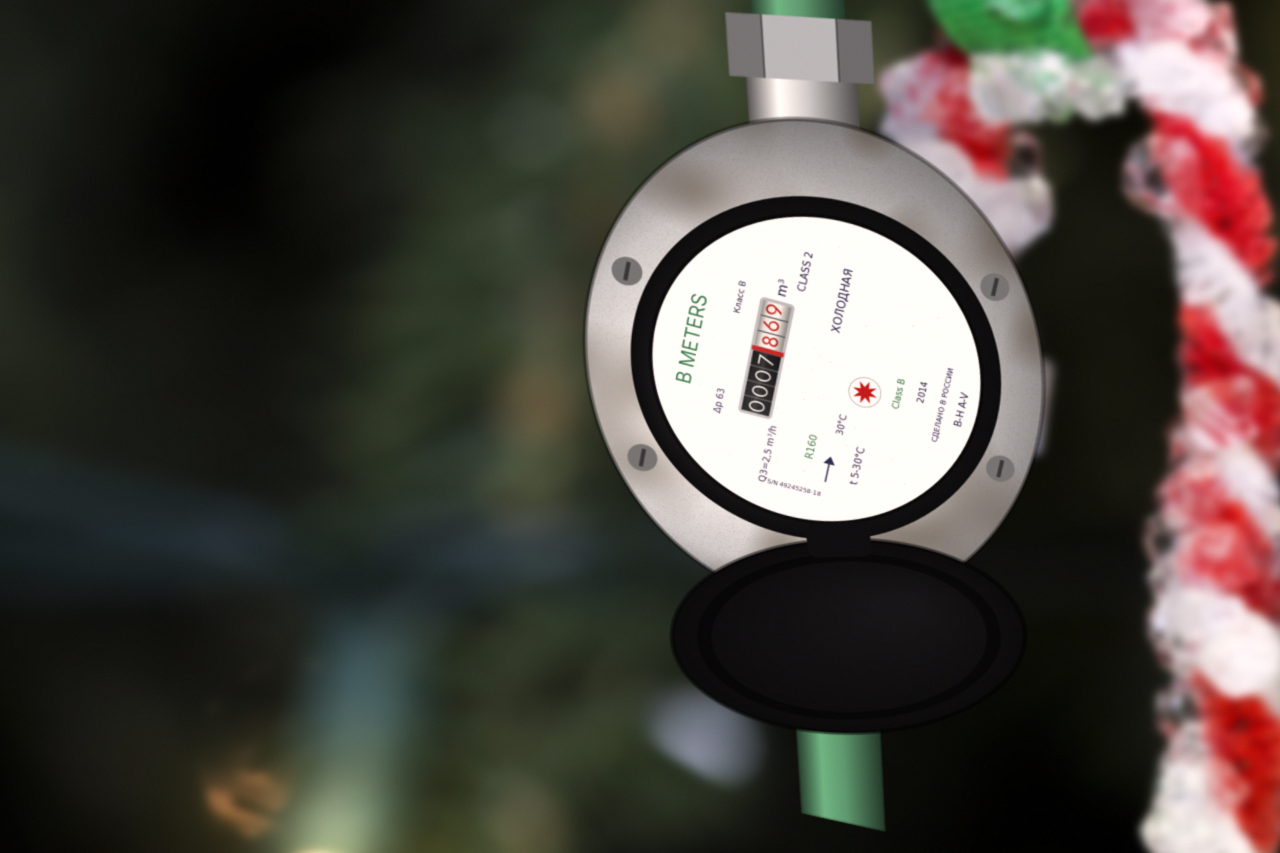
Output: 7.869,m³
